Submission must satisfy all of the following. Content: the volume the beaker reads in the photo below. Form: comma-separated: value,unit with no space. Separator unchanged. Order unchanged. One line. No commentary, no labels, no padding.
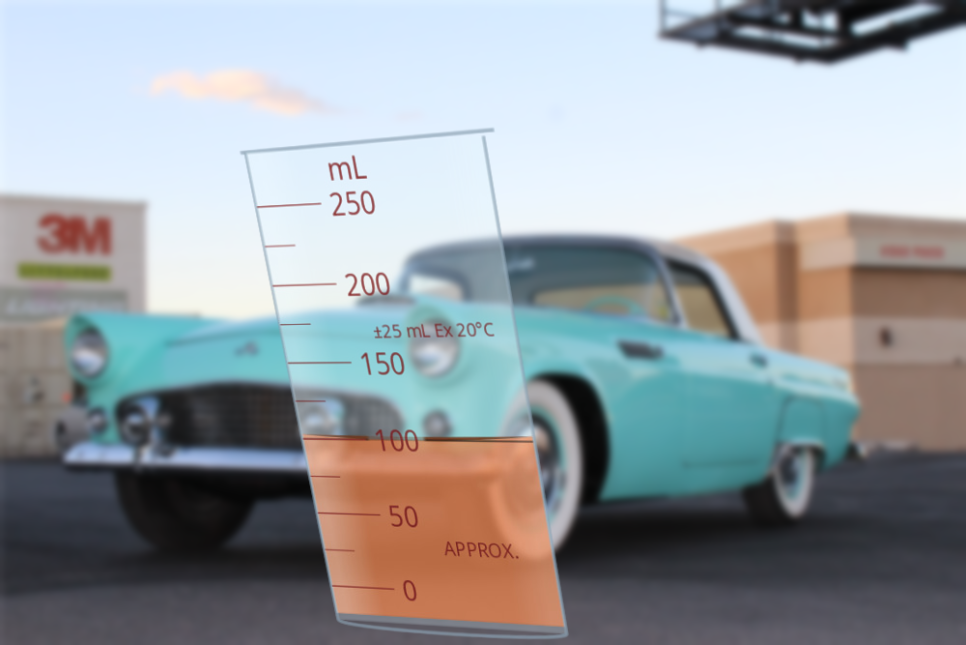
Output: 100,mL
